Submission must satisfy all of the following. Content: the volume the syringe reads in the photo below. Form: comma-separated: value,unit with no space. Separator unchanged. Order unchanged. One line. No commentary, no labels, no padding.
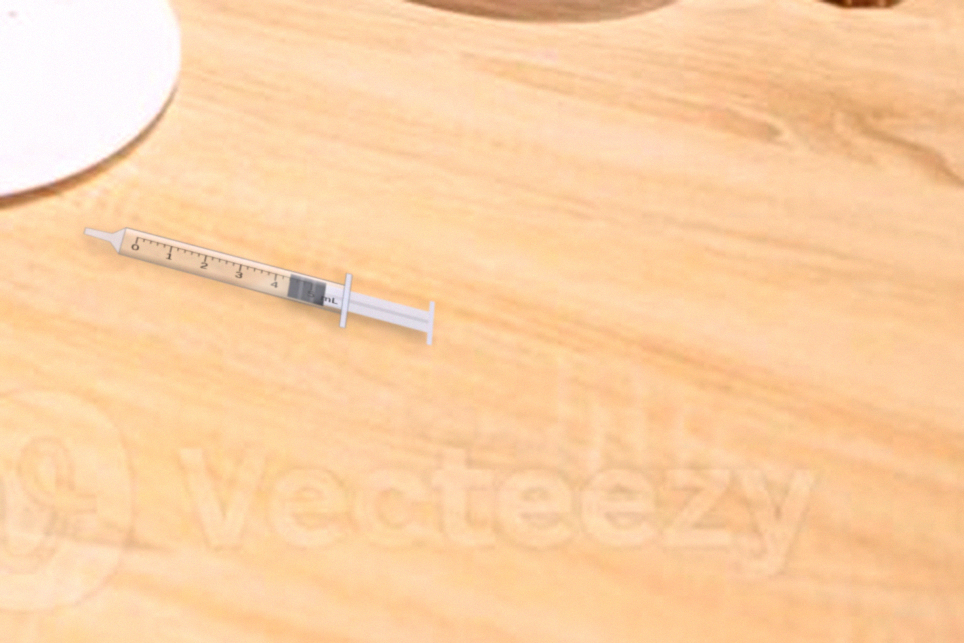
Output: 4.4,mL
